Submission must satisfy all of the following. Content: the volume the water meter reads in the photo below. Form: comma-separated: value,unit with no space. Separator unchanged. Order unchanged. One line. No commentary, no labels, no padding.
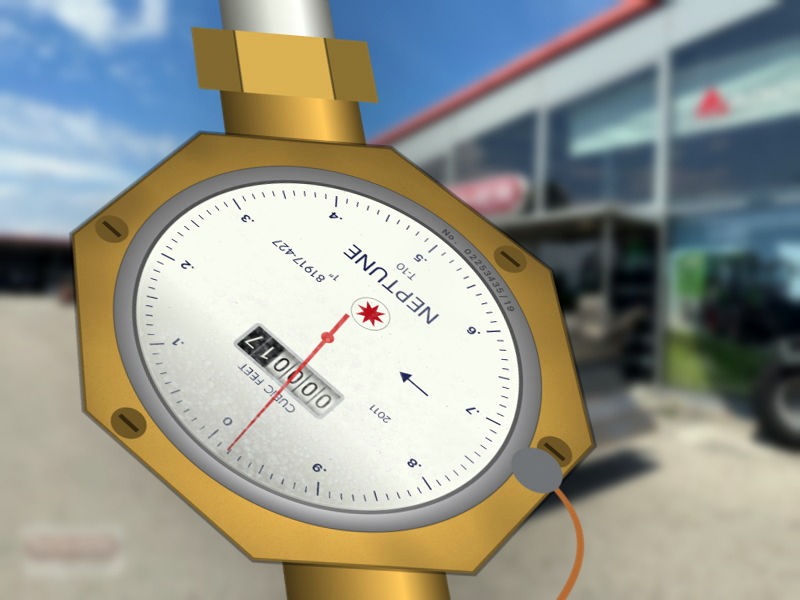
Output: 16.98,ft³
